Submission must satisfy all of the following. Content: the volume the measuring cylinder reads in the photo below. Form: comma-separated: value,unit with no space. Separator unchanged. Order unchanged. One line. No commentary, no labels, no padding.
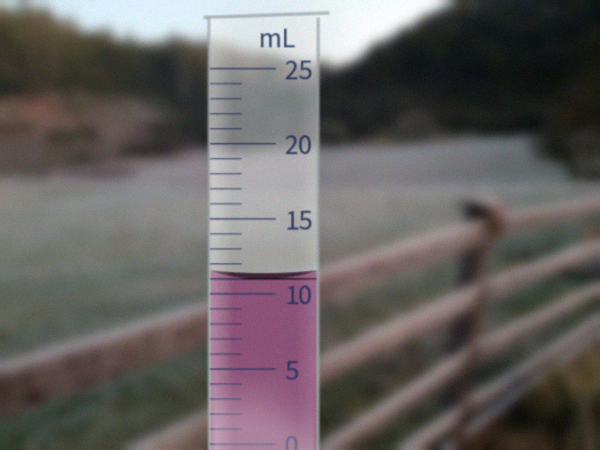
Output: 11,mL
